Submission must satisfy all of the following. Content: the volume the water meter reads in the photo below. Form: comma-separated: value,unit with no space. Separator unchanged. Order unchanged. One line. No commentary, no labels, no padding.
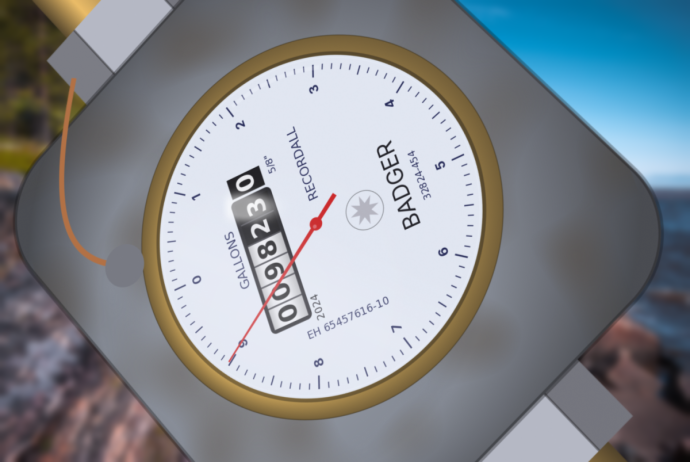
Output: 98229.0,gal
